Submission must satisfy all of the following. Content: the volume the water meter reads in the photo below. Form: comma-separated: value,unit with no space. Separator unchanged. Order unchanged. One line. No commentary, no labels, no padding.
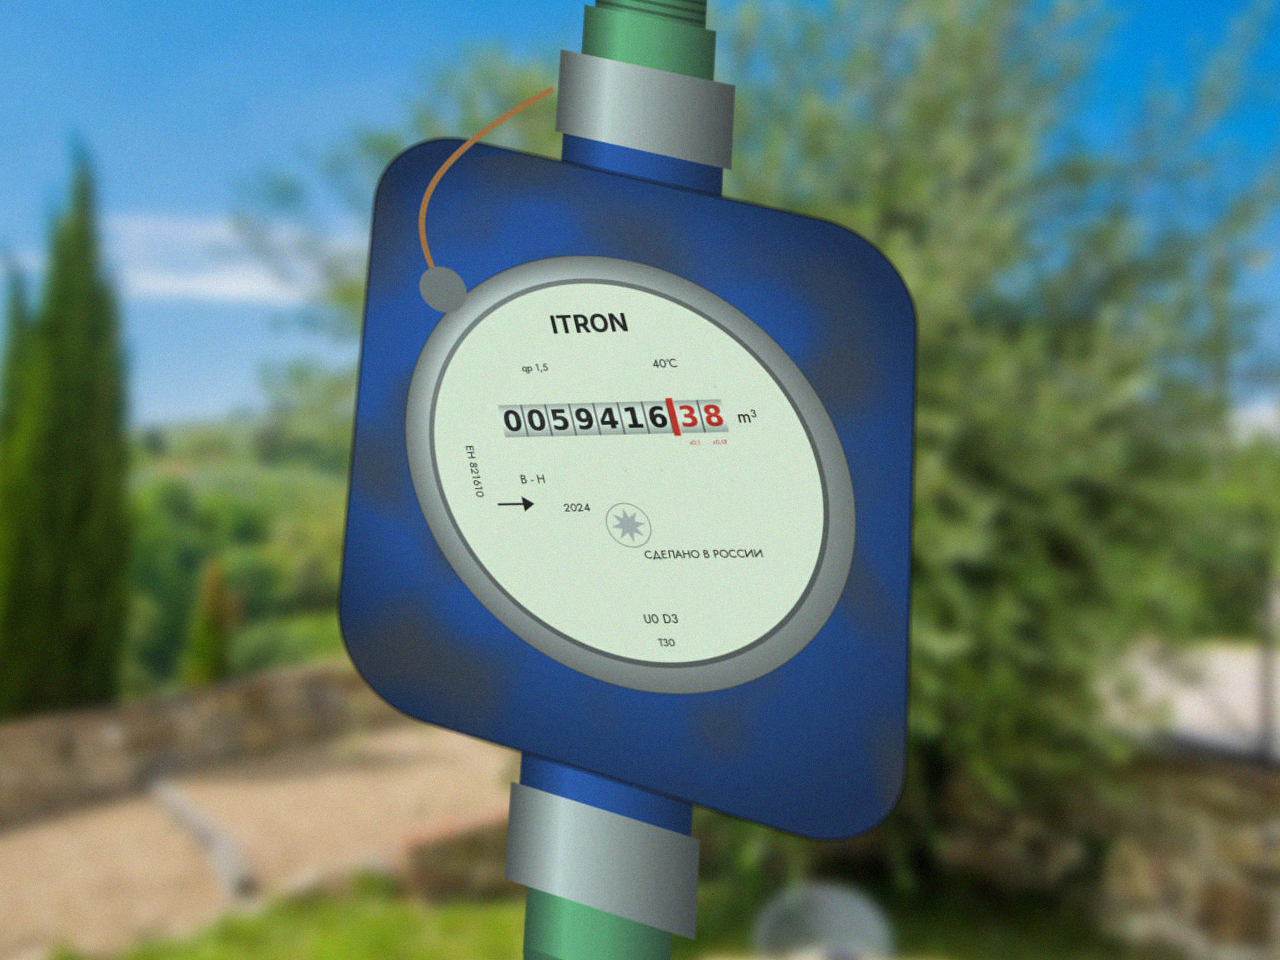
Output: 59416.38,m³
